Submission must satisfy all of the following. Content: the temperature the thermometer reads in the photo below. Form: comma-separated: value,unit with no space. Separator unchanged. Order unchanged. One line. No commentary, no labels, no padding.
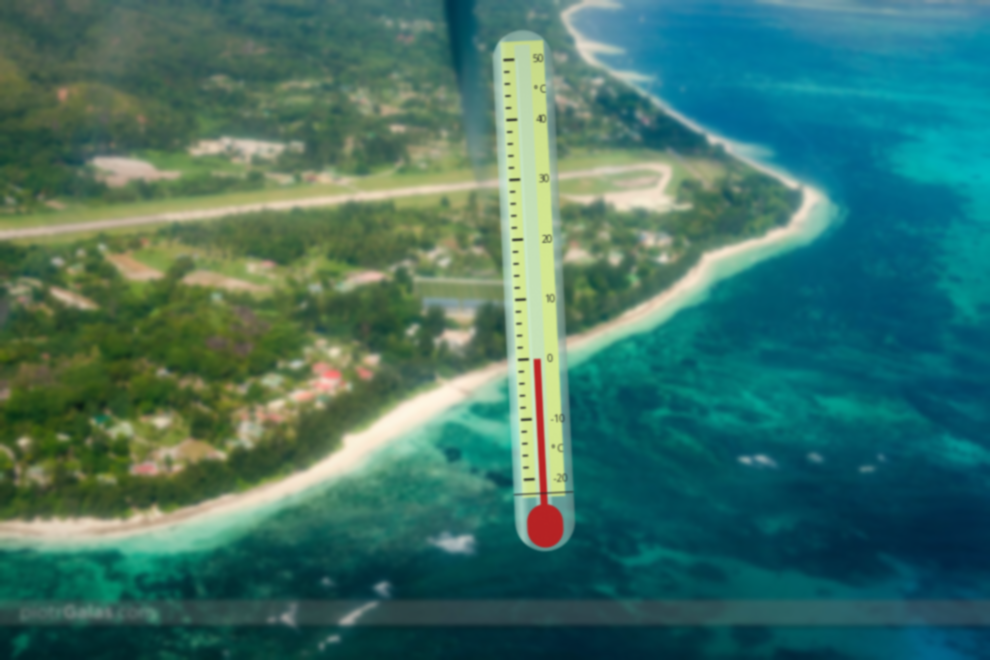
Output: 0,°C
